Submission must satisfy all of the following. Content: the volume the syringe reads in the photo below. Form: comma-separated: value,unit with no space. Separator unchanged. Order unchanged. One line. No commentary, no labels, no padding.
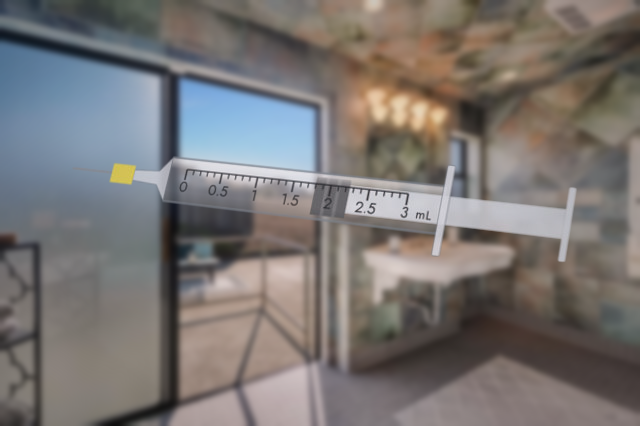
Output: 1.8,mL
